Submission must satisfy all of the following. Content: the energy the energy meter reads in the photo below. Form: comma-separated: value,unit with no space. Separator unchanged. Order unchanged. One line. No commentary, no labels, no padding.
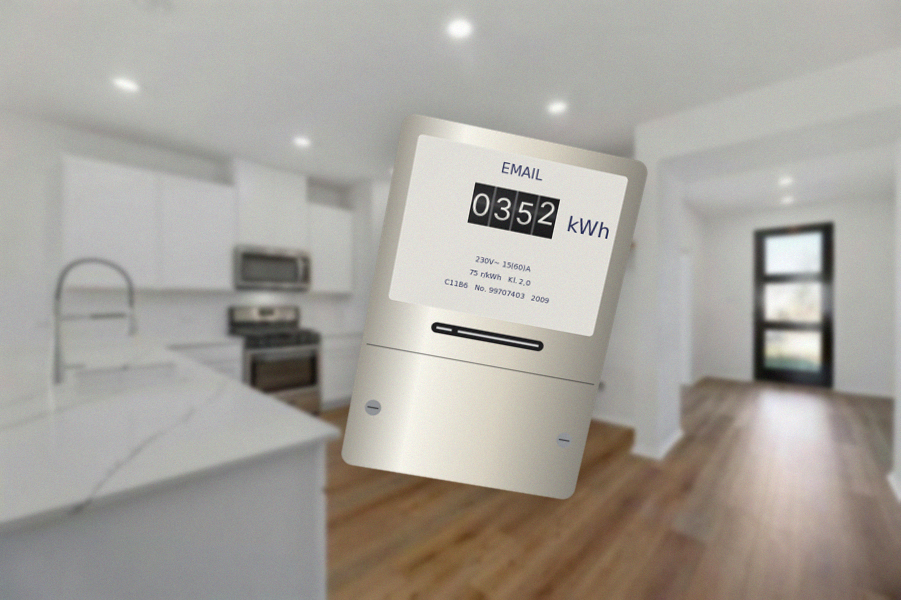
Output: 352,kWh
